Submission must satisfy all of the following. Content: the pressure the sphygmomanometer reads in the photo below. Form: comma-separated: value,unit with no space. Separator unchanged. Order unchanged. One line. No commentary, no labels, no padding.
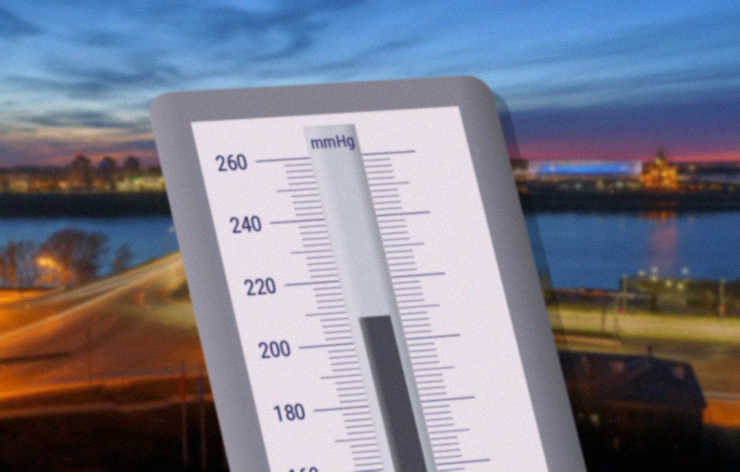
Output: 208,mmHg
